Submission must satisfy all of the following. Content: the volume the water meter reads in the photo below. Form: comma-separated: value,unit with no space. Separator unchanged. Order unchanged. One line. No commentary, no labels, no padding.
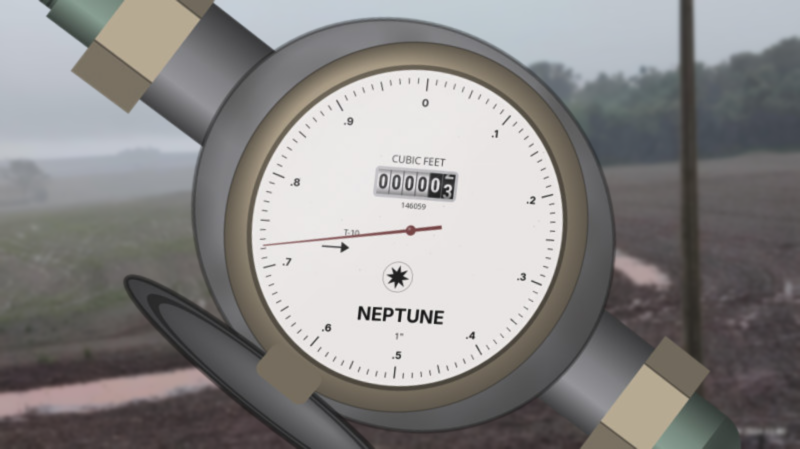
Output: 2.72,ft³
